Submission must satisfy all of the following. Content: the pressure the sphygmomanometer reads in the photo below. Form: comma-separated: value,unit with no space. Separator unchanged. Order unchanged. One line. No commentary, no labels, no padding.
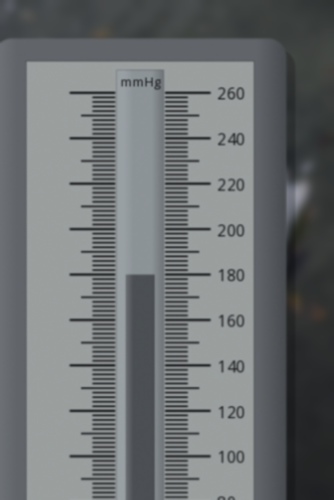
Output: 180,mmHg
